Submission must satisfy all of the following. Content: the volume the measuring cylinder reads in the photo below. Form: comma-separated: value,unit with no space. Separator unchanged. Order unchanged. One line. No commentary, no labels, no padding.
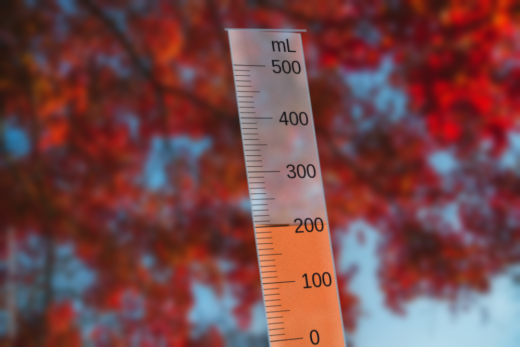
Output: 200,mL
